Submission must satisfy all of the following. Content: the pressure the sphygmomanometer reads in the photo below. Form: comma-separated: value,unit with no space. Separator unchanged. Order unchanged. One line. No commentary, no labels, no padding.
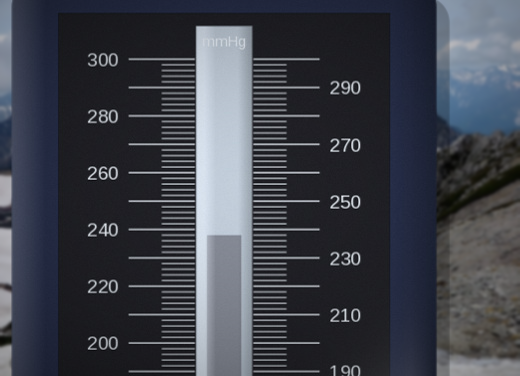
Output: 238,mmHg
